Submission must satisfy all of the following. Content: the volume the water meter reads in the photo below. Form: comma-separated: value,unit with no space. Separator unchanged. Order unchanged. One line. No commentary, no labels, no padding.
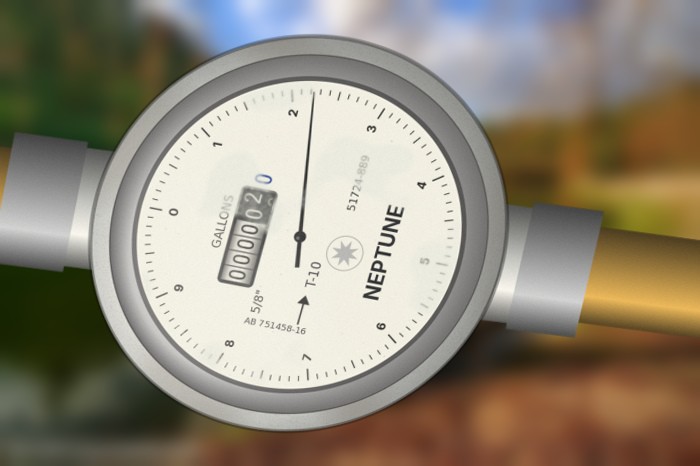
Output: 22.2,gal
